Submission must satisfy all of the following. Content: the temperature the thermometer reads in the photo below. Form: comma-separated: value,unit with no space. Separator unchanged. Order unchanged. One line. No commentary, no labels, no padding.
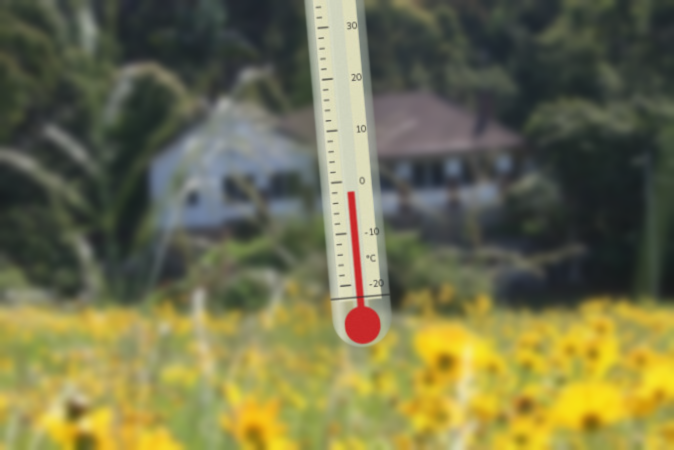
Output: -2,°C
